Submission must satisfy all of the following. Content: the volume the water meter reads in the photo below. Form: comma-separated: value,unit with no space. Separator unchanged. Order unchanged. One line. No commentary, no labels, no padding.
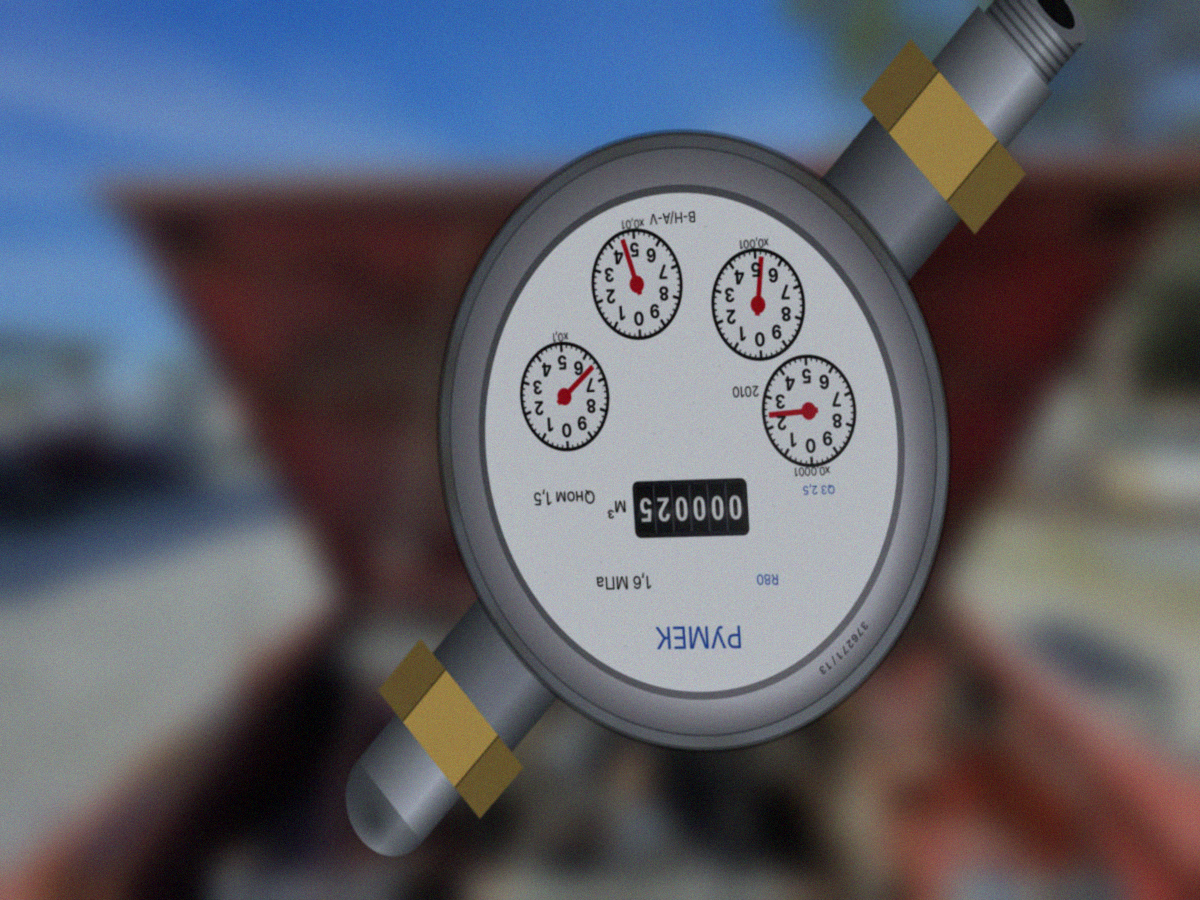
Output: 25.6452,m³
